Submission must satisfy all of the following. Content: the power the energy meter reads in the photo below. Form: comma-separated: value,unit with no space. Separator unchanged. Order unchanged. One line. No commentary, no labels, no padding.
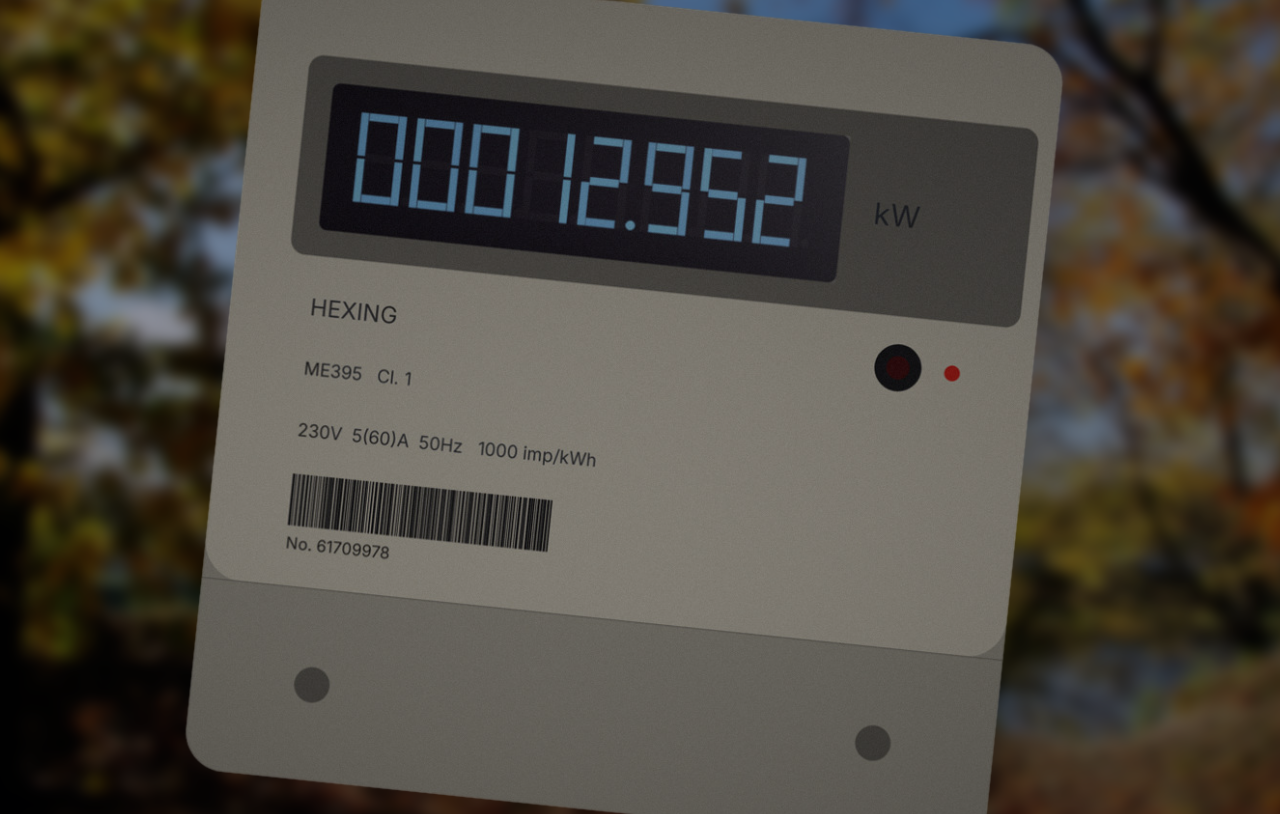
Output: 12.952,kW
